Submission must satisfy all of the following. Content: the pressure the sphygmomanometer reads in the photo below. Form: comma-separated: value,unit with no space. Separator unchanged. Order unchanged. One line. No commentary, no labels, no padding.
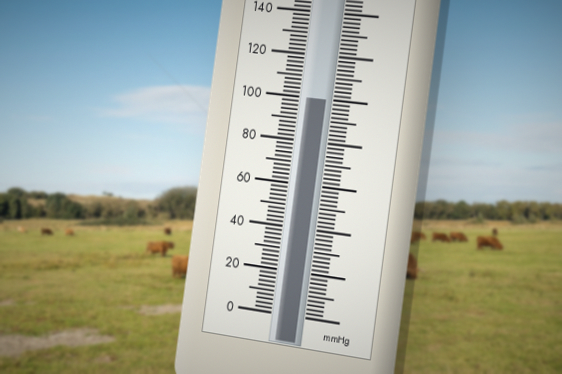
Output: 100,mmHg
